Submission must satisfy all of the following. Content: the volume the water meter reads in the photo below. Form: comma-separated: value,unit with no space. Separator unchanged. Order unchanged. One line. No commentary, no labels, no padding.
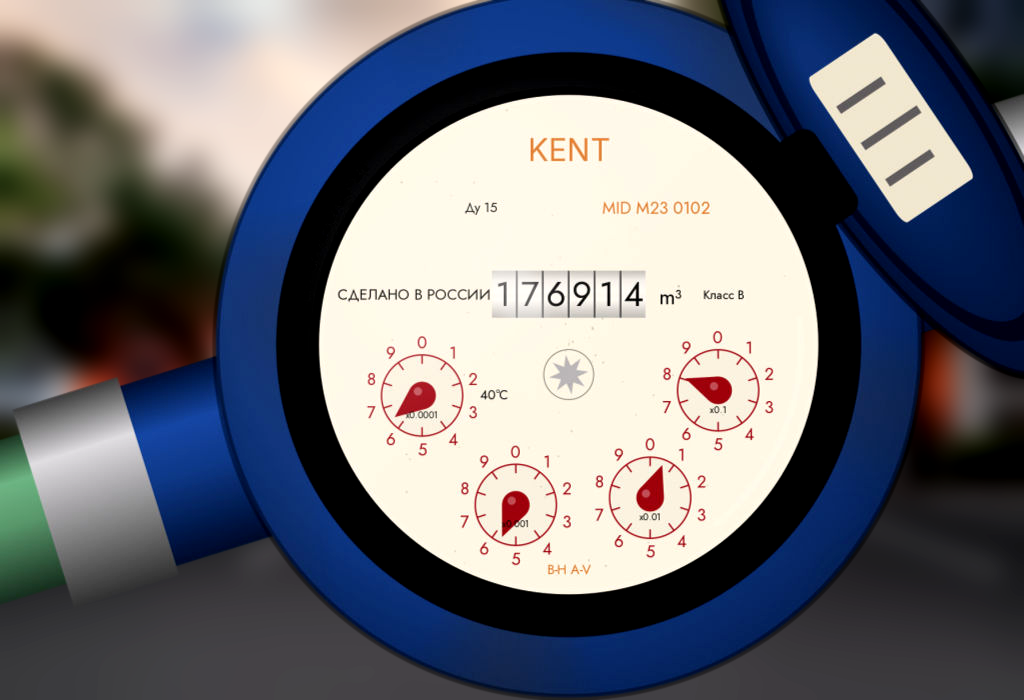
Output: 176914.8056,m³
